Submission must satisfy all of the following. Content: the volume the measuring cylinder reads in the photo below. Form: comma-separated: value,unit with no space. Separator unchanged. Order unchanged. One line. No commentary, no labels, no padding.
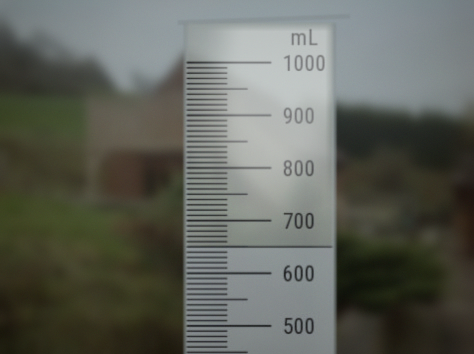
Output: 650,mL
